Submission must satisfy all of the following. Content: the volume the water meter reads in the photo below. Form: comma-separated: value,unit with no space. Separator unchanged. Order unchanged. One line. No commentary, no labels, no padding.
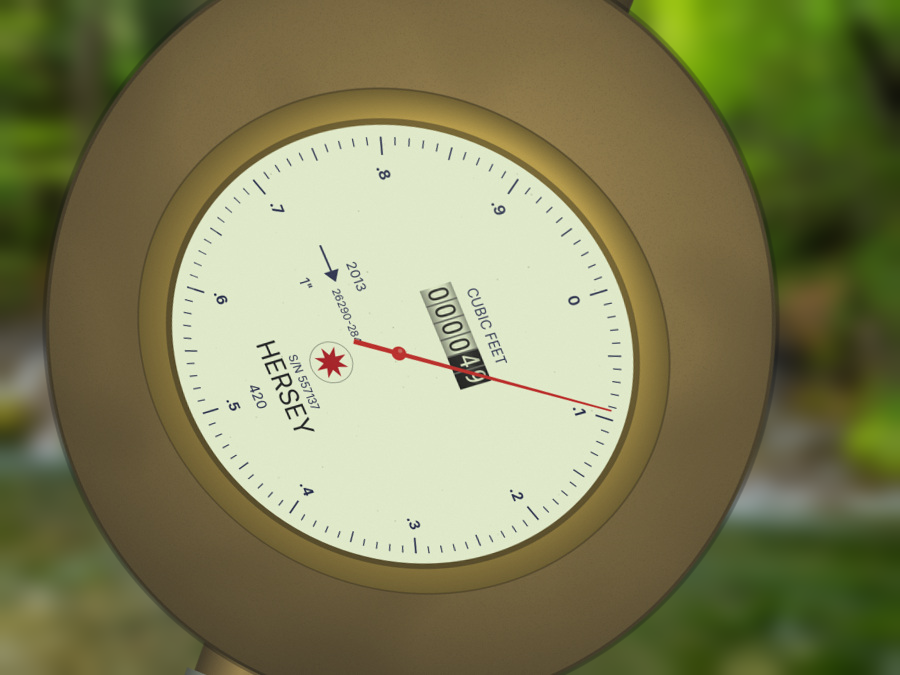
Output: 49.09,ft³
